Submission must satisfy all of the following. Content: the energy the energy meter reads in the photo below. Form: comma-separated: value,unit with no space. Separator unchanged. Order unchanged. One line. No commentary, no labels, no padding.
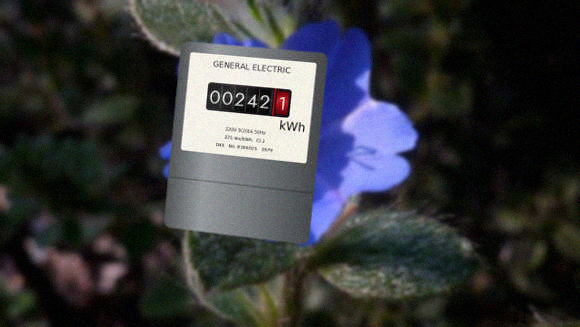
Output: 242.1,kWh
